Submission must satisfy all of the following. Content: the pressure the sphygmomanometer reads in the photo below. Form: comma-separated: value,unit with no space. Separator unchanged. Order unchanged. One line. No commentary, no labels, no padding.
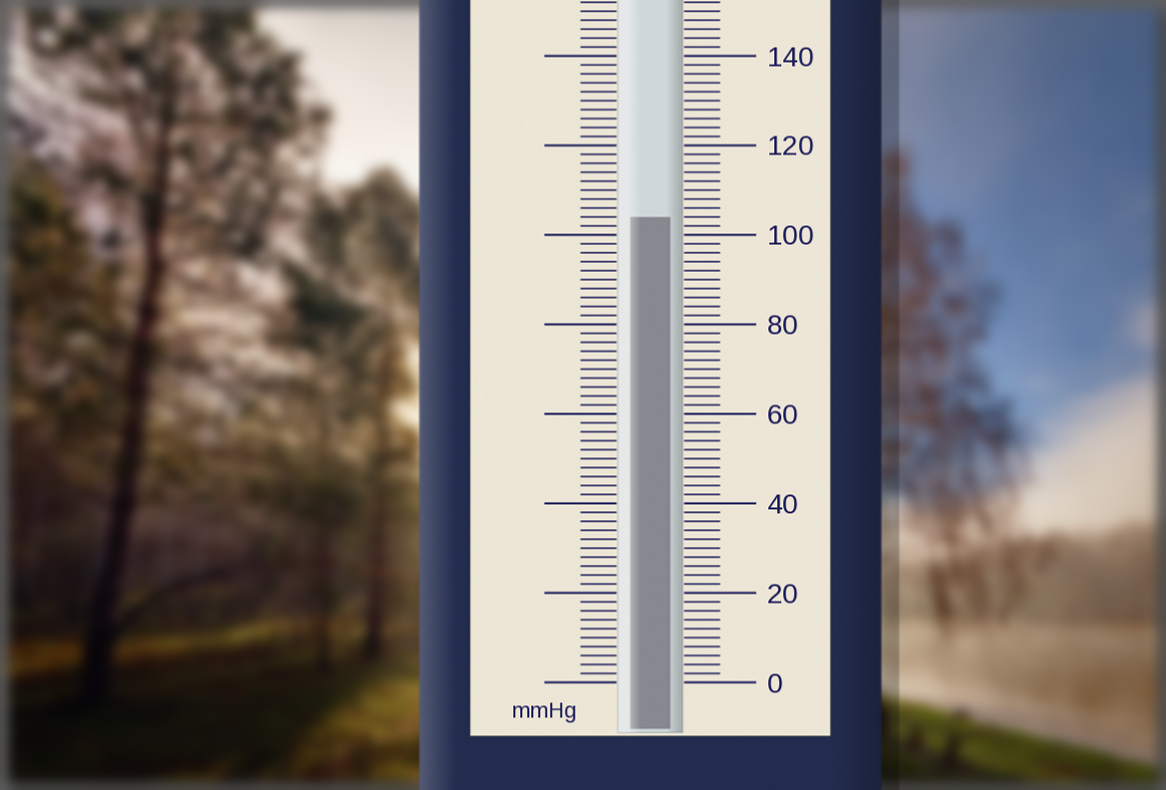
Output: 104,mmHg
